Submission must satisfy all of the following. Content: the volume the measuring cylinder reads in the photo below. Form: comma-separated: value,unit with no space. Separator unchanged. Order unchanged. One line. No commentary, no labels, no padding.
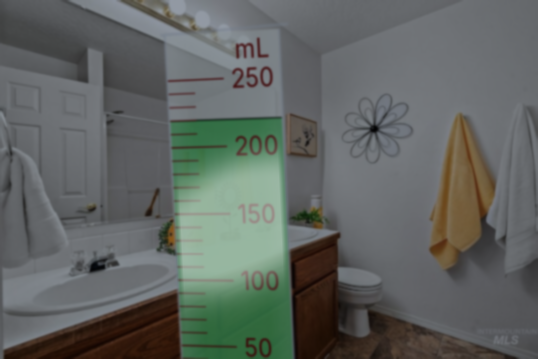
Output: 220,mL
